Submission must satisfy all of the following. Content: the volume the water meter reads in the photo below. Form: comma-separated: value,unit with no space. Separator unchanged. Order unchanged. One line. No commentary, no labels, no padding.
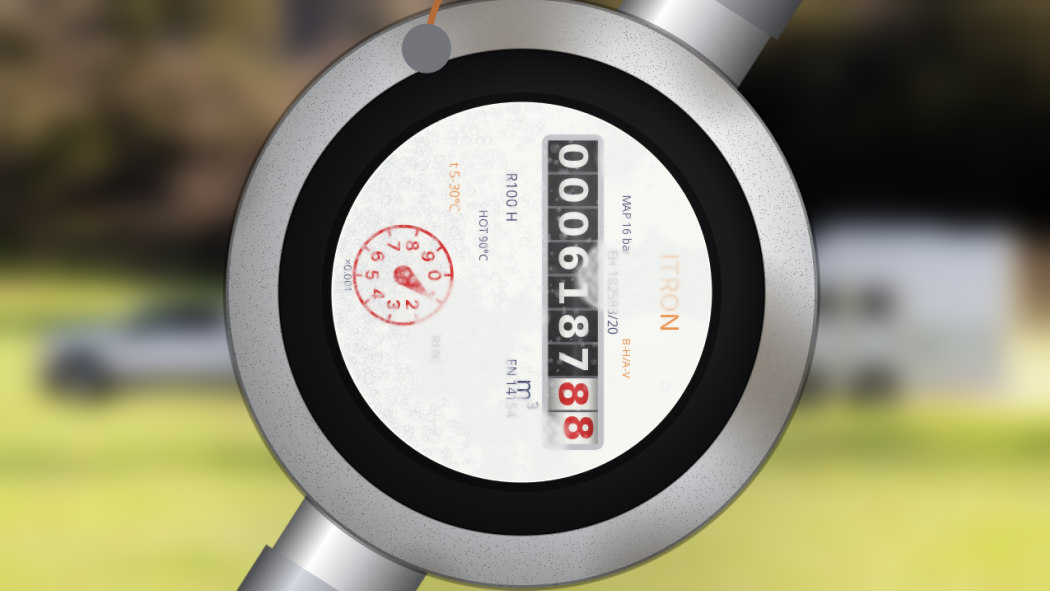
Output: 6187.881,m³
